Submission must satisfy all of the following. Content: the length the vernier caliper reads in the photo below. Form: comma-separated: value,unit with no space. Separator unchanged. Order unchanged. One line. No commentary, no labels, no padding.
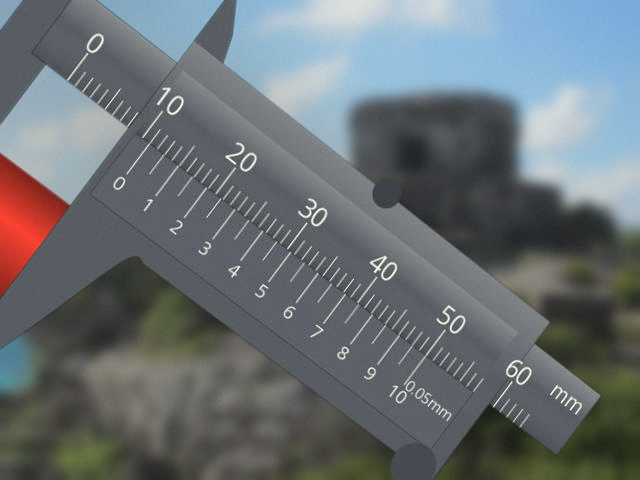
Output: 11.0,mm
